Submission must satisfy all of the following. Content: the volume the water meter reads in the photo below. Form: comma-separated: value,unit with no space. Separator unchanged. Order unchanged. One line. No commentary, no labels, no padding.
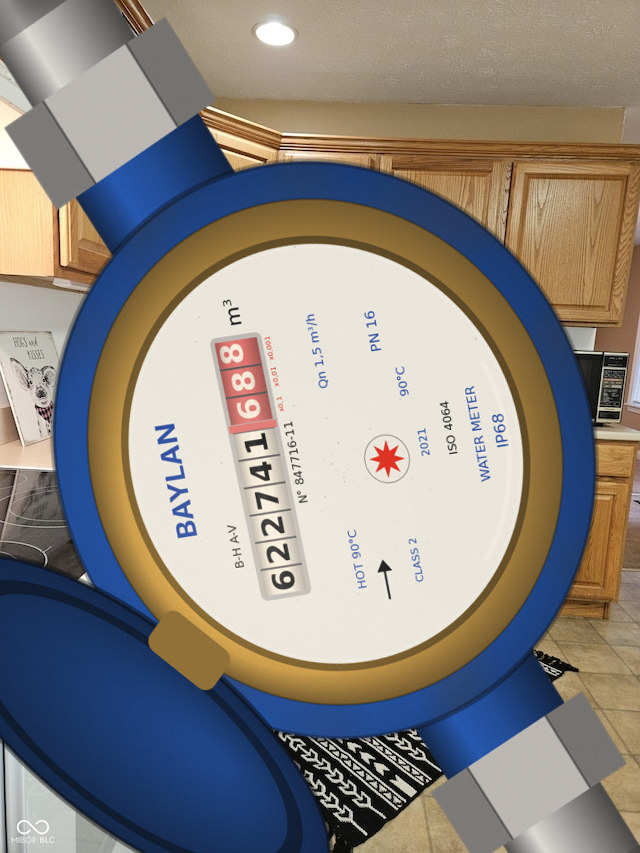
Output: 622741.688,m³
